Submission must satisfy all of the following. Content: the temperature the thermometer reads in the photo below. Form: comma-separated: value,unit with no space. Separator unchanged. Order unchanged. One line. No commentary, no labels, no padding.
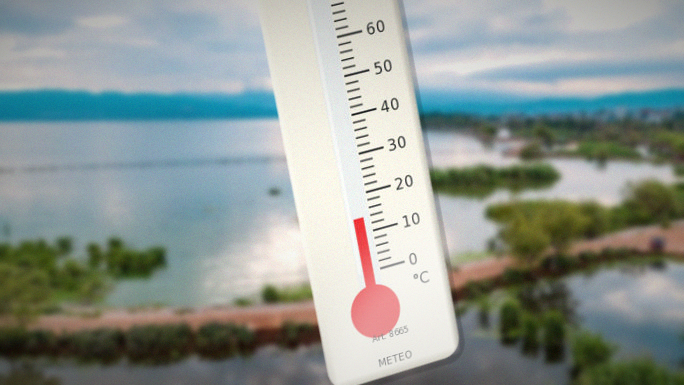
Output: 14,°C
